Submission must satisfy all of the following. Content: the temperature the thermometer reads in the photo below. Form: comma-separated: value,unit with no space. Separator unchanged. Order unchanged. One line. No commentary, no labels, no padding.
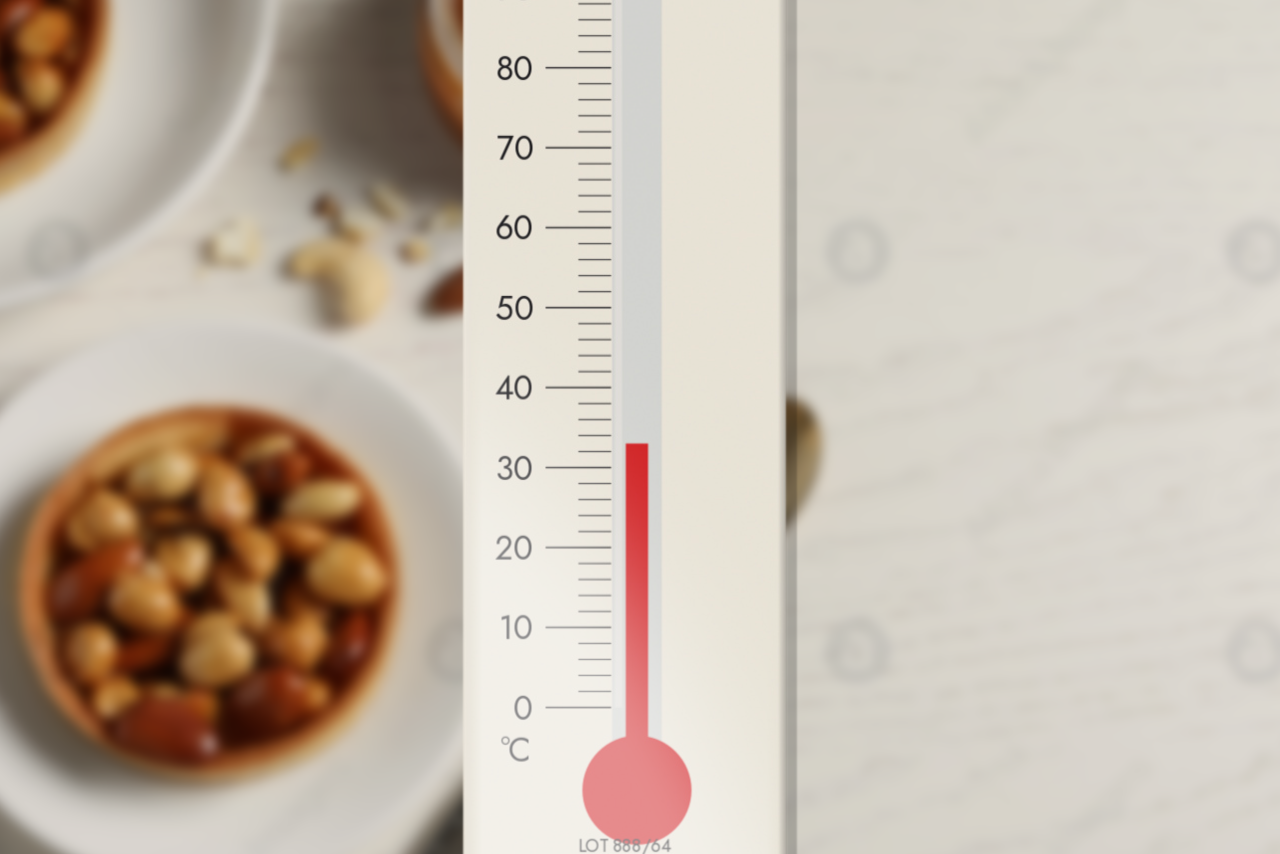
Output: 33,°C
